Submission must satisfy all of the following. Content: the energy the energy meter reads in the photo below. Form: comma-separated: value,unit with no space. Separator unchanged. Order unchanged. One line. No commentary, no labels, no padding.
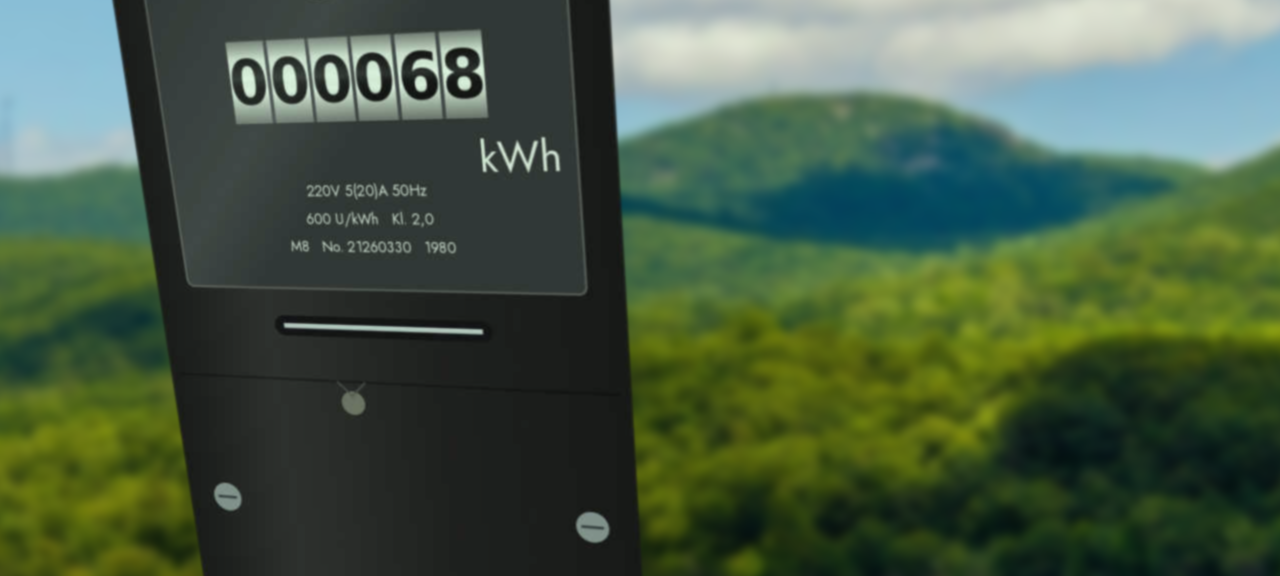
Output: 68,kWh
